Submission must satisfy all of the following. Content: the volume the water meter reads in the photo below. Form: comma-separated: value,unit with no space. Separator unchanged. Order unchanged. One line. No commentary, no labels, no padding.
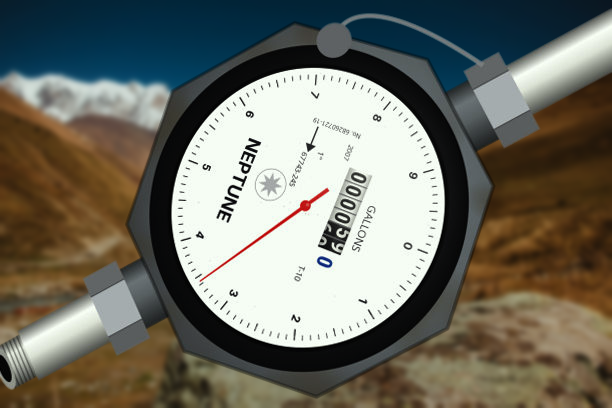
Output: 593.4,gal
